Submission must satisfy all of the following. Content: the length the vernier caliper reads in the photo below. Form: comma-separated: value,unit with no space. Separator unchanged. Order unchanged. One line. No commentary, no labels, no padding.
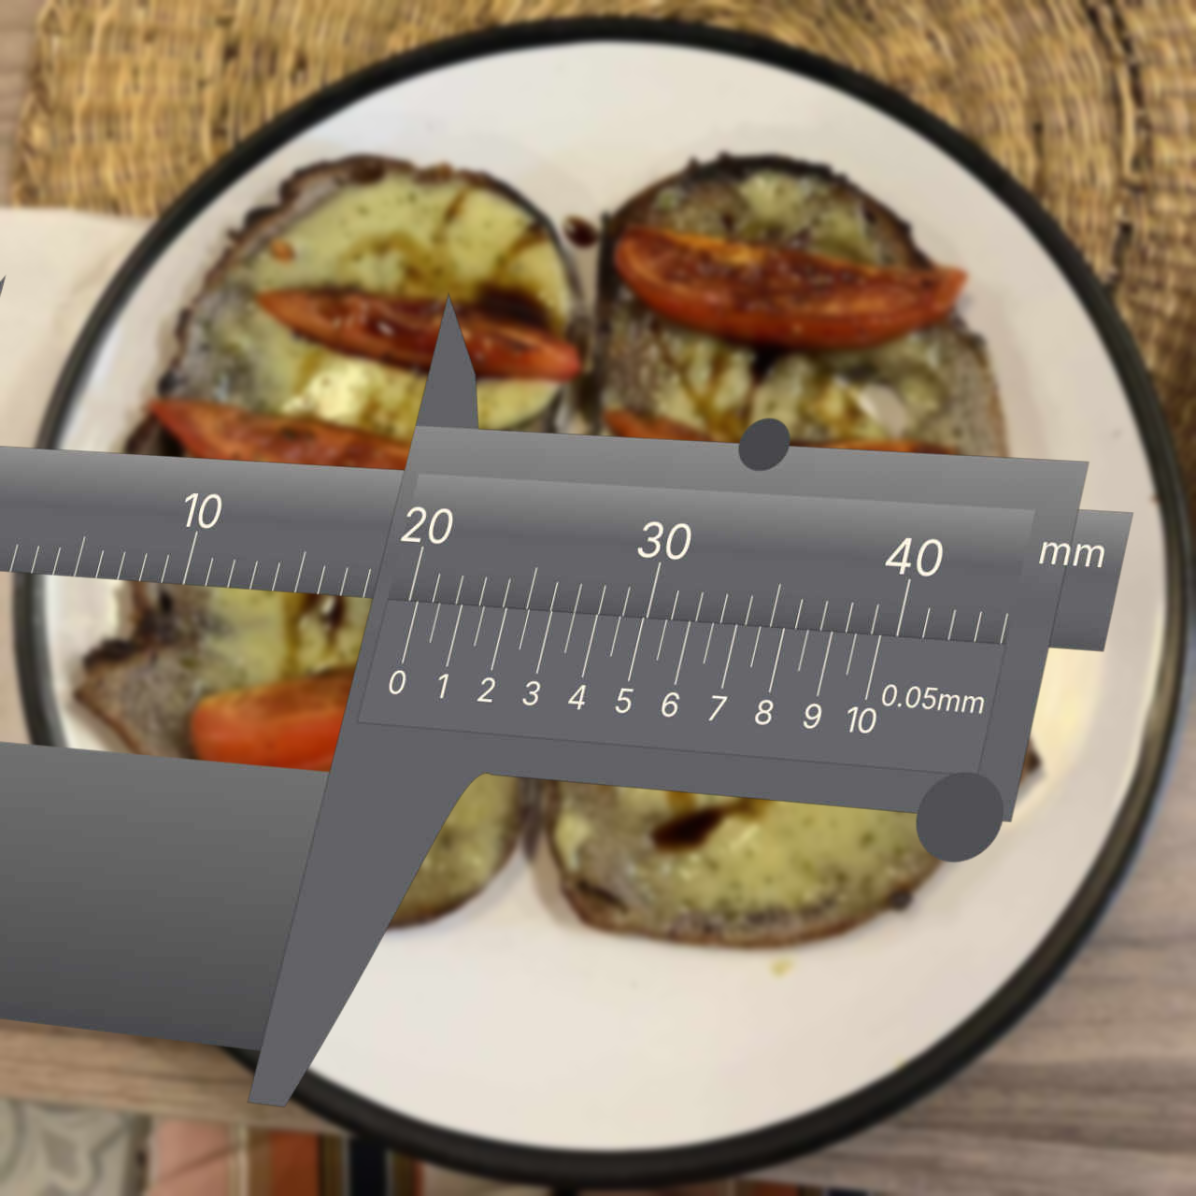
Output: 20.35,mm
